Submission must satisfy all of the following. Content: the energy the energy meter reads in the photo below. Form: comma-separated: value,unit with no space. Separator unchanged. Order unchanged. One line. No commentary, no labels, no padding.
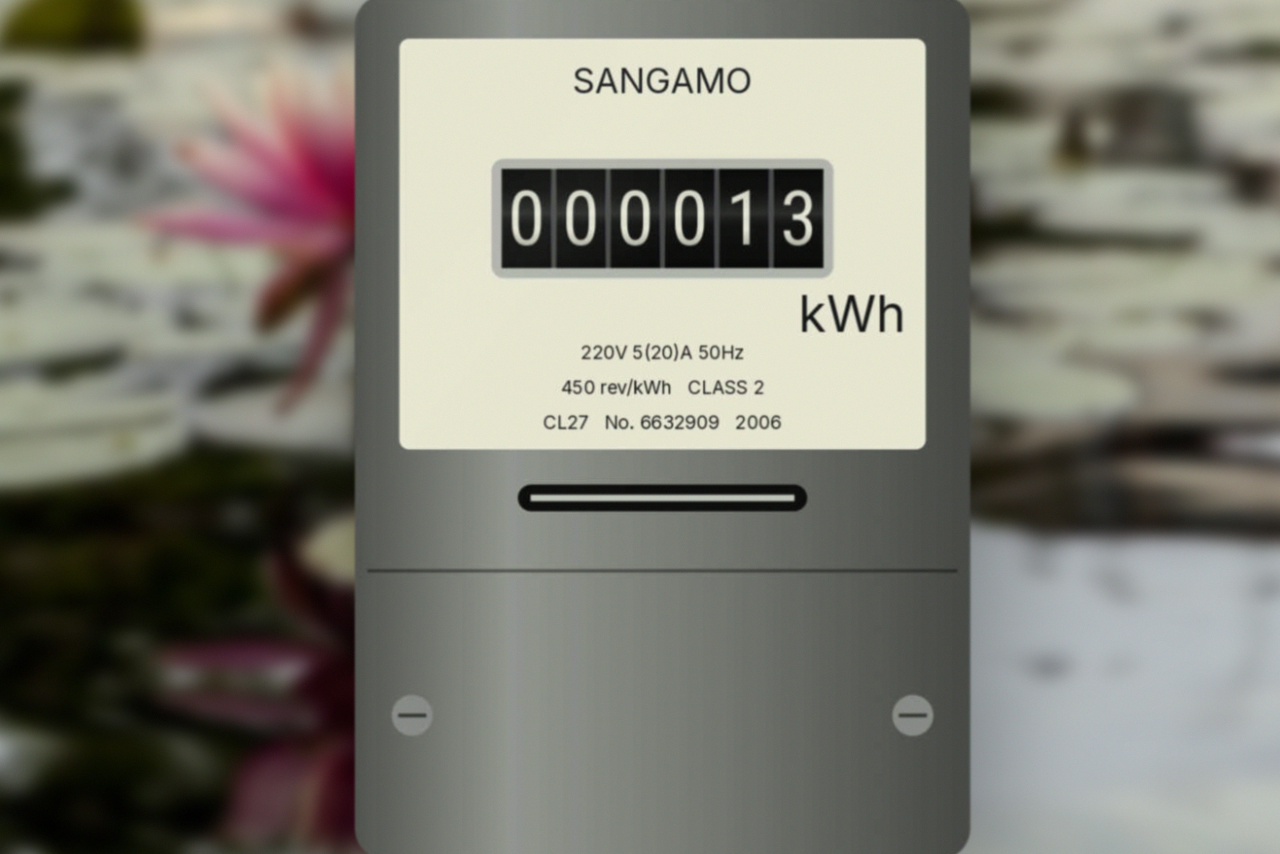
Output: 13,kWh
